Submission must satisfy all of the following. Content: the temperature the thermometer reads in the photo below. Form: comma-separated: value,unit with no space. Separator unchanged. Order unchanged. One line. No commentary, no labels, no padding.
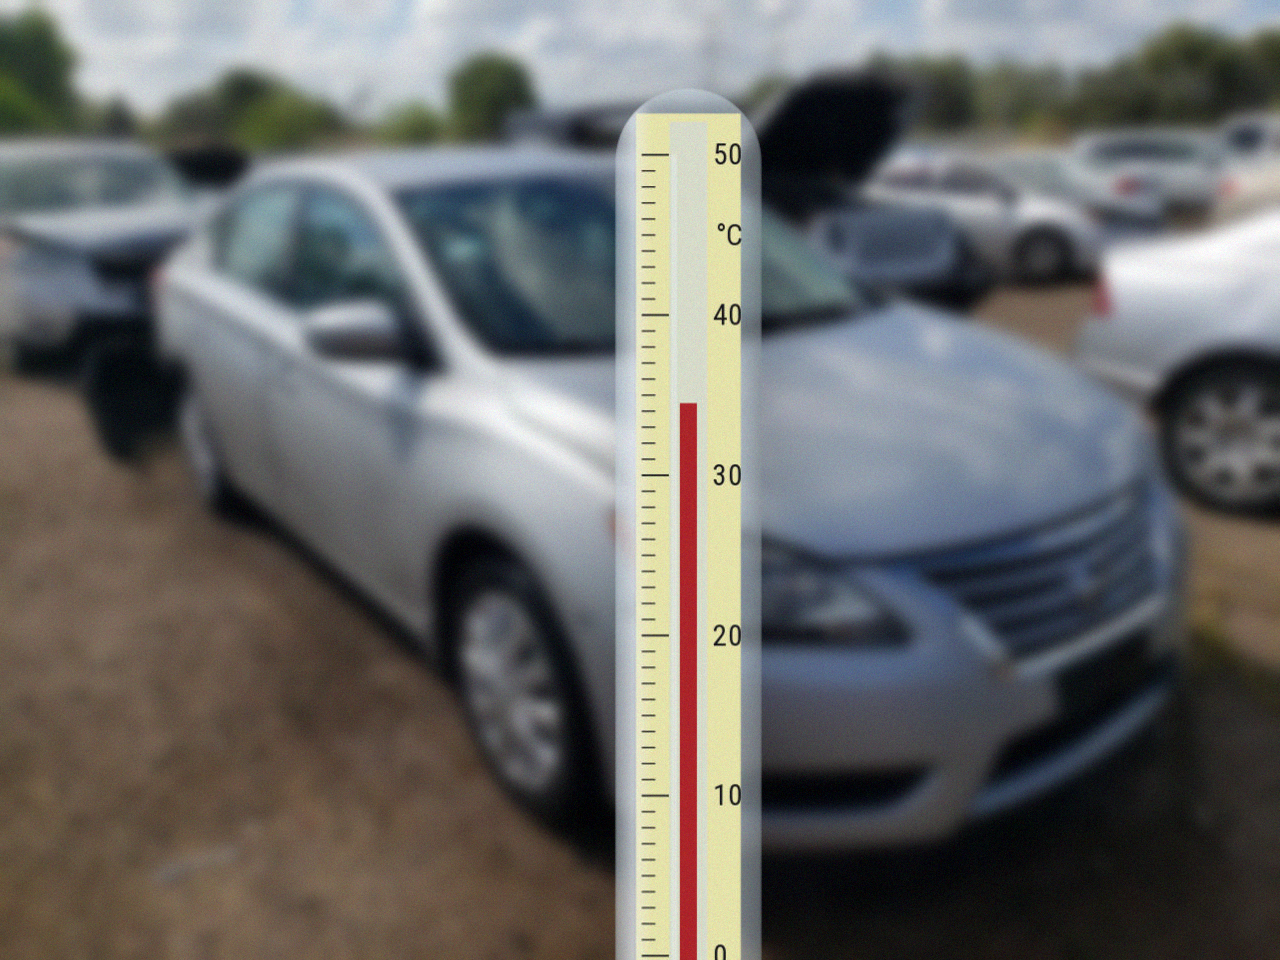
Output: 34.5,°C
